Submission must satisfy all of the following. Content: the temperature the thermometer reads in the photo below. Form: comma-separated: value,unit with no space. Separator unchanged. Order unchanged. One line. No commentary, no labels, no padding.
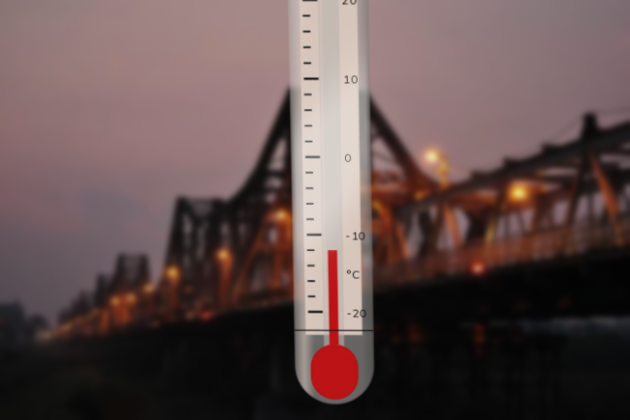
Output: -12,°C
